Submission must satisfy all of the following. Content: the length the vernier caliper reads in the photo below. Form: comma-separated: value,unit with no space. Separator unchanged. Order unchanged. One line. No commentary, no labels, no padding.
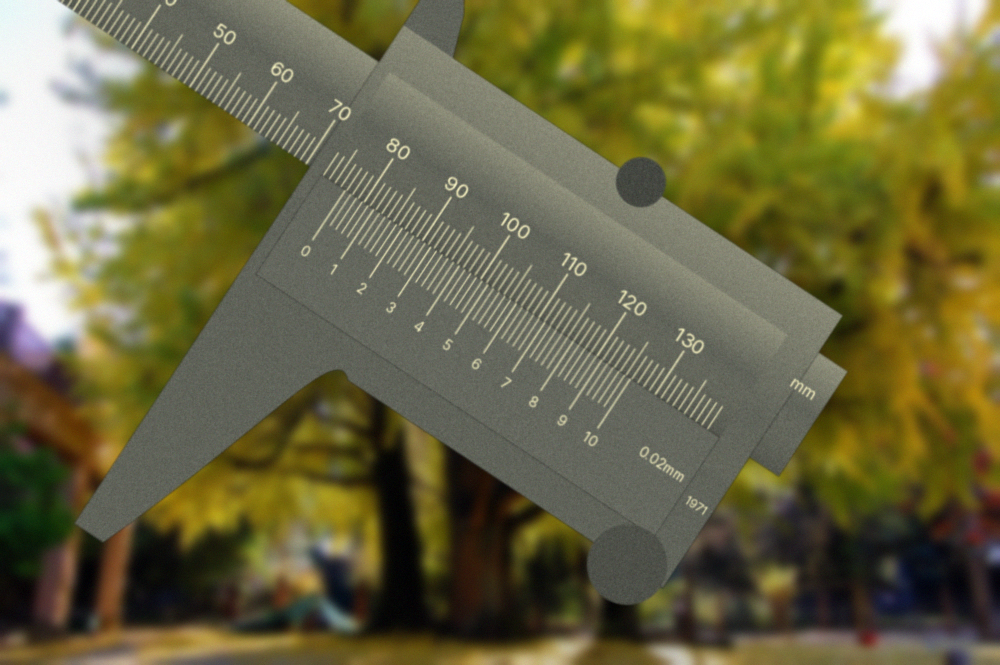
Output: 76.8,mm
